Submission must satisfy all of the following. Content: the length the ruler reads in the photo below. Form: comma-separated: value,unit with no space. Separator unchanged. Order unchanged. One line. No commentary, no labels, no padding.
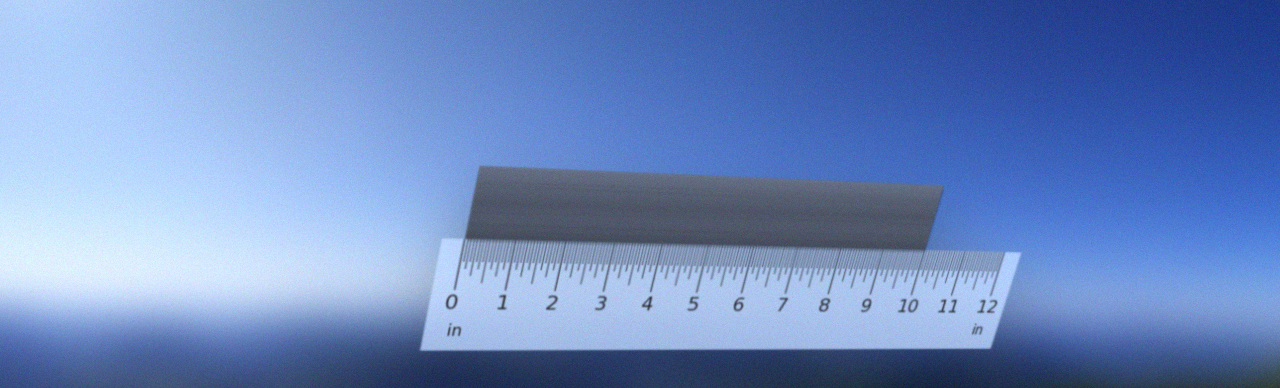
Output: 10,in
